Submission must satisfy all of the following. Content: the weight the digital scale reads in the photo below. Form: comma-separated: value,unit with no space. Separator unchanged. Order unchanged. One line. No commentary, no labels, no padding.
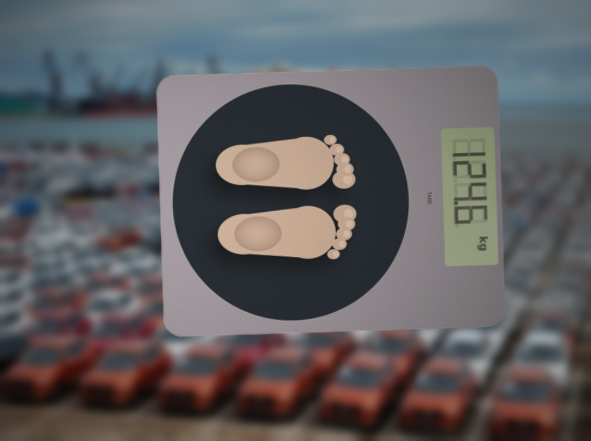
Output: 124.6,kg
